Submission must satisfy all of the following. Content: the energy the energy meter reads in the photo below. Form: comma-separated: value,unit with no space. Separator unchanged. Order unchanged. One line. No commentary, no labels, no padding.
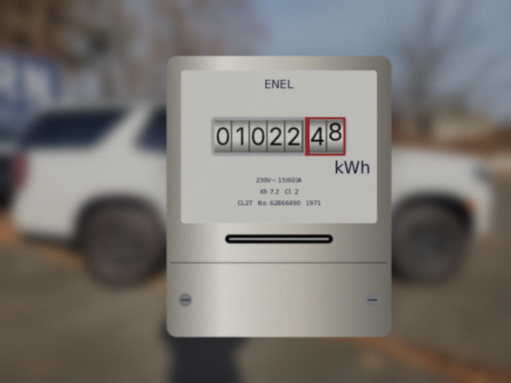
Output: 1022.48,kWh
